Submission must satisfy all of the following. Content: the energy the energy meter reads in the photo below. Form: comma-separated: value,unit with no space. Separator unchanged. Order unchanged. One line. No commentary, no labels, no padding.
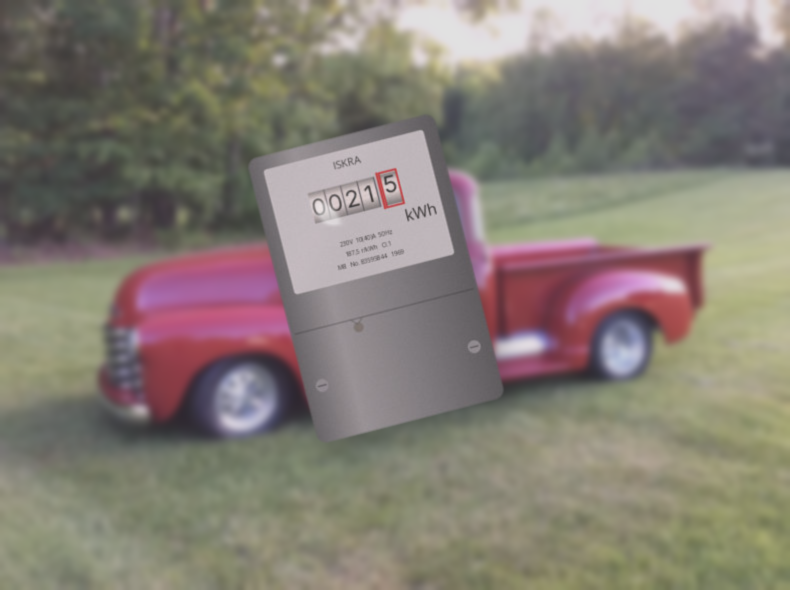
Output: 21.5,kWh
